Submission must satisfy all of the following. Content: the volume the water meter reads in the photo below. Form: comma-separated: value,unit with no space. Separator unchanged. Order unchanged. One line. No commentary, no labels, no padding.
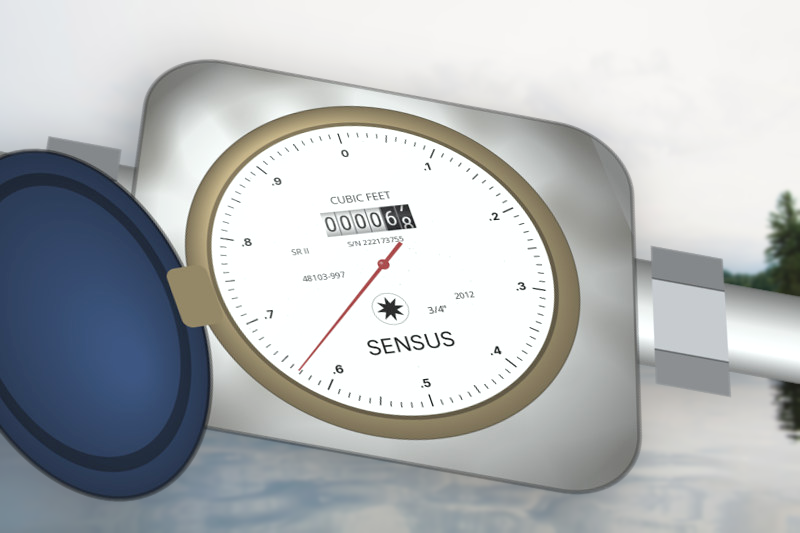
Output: 67.63,ft³
